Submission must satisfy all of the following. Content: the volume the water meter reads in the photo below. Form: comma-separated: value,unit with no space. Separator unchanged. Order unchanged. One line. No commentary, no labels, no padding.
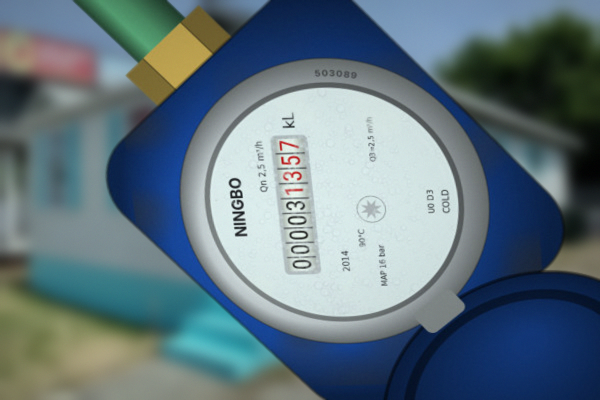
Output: 3.1357,kL
